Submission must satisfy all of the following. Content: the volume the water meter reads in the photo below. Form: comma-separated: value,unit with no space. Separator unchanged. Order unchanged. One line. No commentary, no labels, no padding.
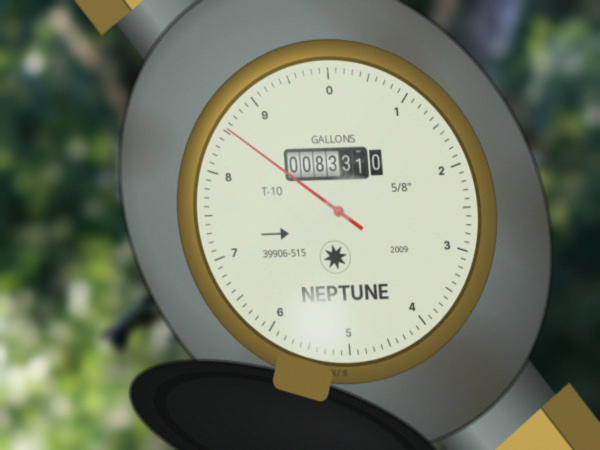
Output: 83308.5,gal
